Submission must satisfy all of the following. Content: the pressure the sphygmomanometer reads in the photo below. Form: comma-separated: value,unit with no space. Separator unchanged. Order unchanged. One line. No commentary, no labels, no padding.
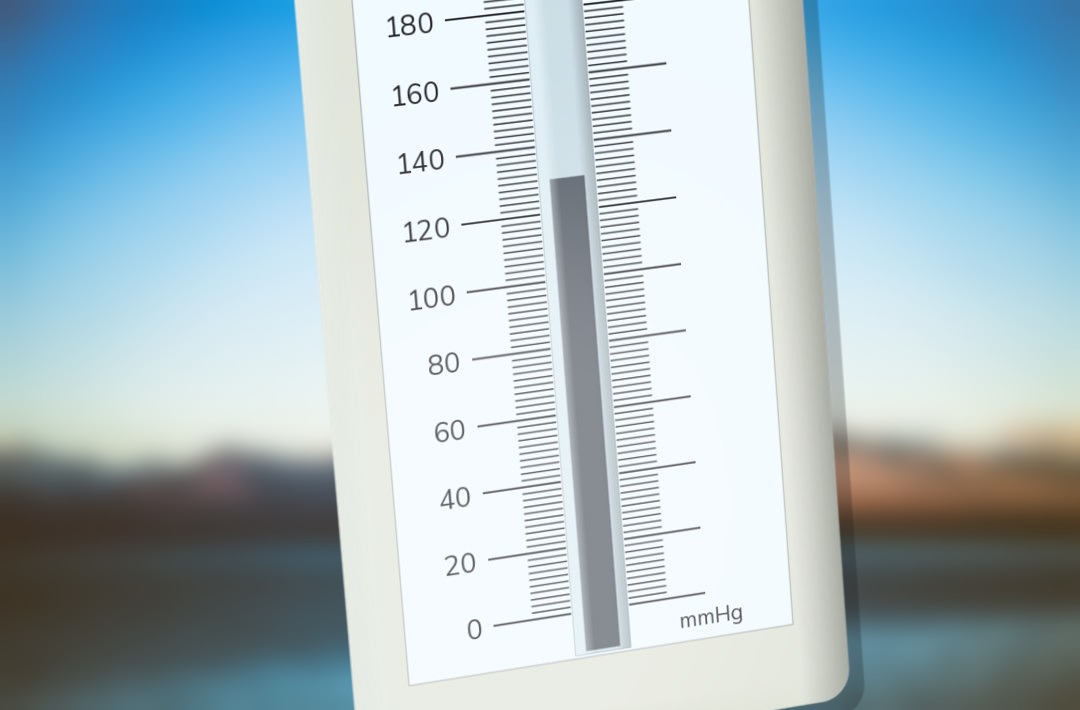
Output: 130,mmHg
